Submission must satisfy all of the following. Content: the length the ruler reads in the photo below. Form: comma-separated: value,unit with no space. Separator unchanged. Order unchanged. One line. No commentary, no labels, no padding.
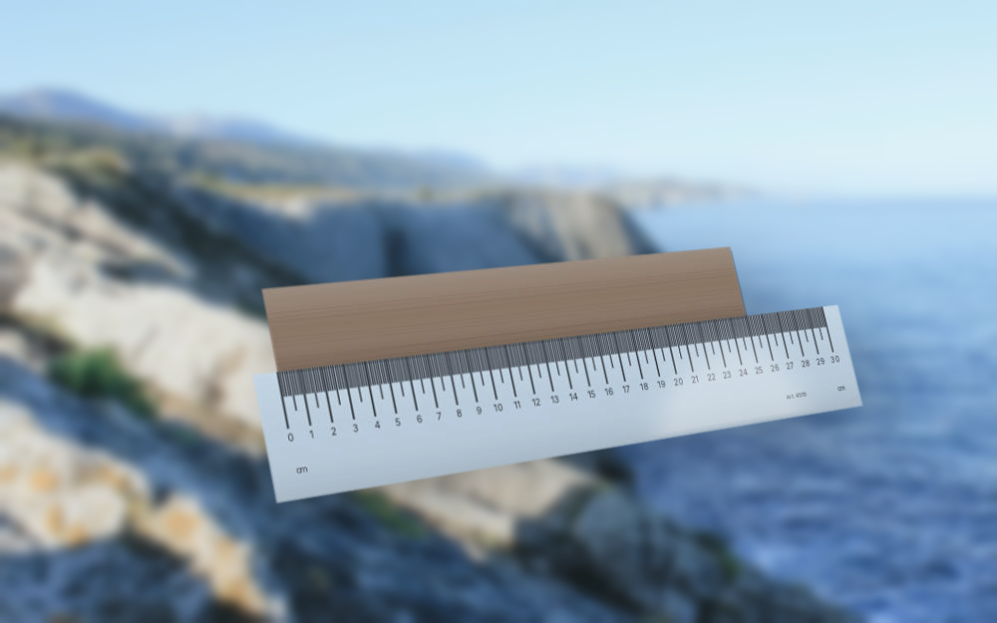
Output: 25,cm
